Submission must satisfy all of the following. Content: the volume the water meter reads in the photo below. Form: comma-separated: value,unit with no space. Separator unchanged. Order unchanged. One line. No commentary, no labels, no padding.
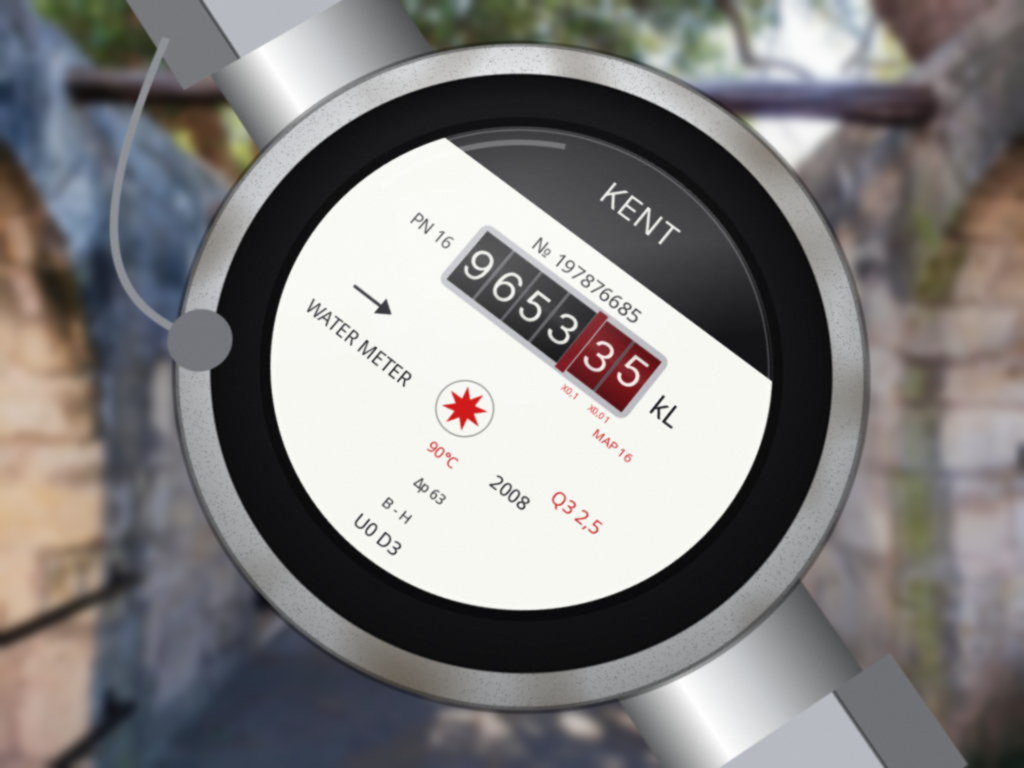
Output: 9653.35,kL
